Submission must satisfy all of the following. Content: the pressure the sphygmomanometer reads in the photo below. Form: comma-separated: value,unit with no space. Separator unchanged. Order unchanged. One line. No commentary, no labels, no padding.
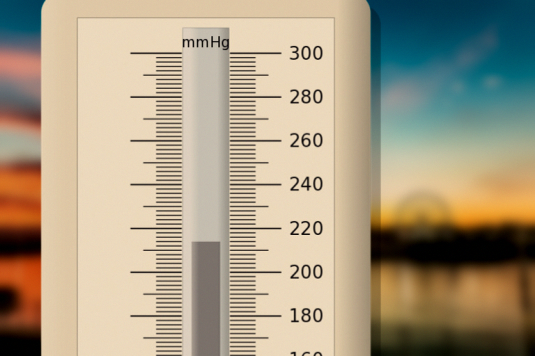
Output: 214,mmHg
